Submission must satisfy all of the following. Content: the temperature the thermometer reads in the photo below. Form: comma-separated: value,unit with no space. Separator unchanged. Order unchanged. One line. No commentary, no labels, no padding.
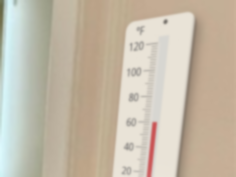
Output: 60,°F
